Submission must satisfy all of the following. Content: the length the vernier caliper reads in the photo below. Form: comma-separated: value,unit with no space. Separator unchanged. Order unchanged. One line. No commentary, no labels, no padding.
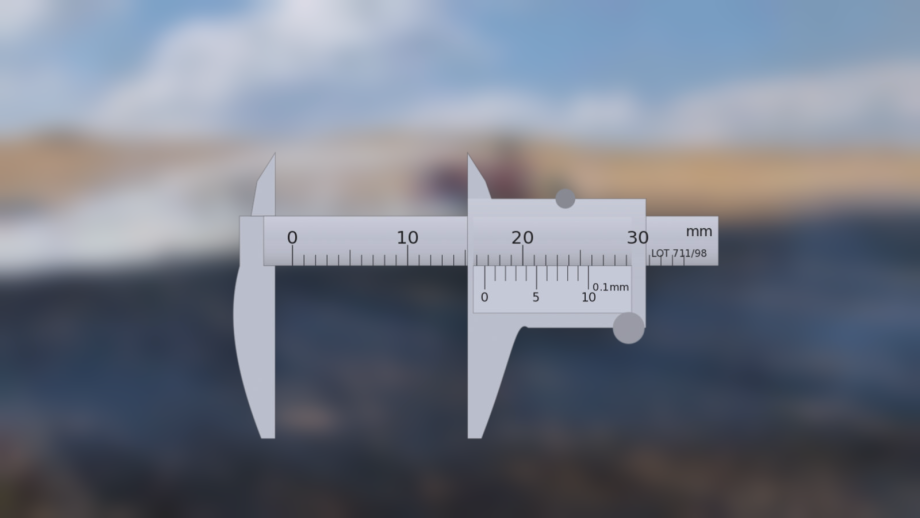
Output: 16.7,mm
